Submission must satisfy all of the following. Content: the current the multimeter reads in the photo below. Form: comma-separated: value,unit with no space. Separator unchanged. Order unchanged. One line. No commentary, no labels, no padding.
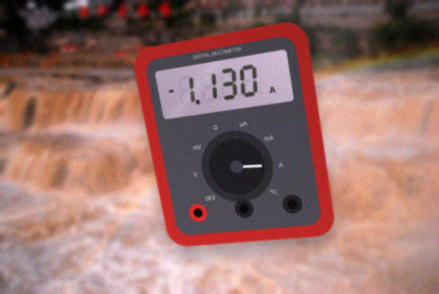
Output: -1.130,A
